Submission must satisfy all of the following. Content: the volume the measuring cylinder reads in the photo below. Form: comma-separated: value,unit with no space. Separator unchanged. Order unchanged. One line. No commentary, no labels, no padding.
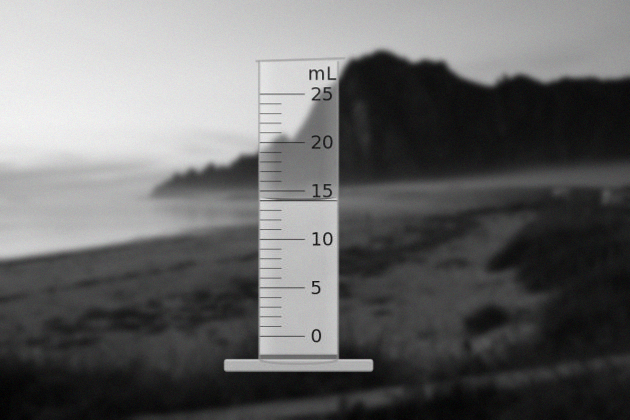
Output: 14,mL
